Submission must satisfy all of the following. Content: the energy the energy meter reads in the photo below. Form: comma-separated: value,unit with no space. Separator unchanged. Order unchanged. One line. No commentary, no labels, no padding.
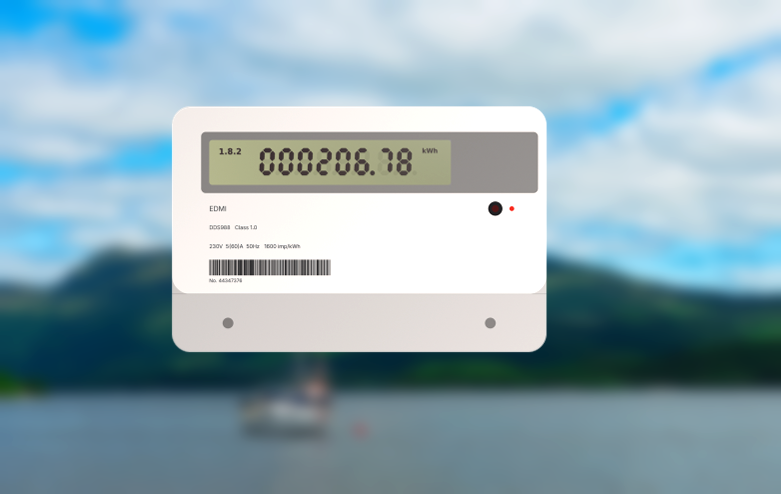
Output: 206.78,kWh
